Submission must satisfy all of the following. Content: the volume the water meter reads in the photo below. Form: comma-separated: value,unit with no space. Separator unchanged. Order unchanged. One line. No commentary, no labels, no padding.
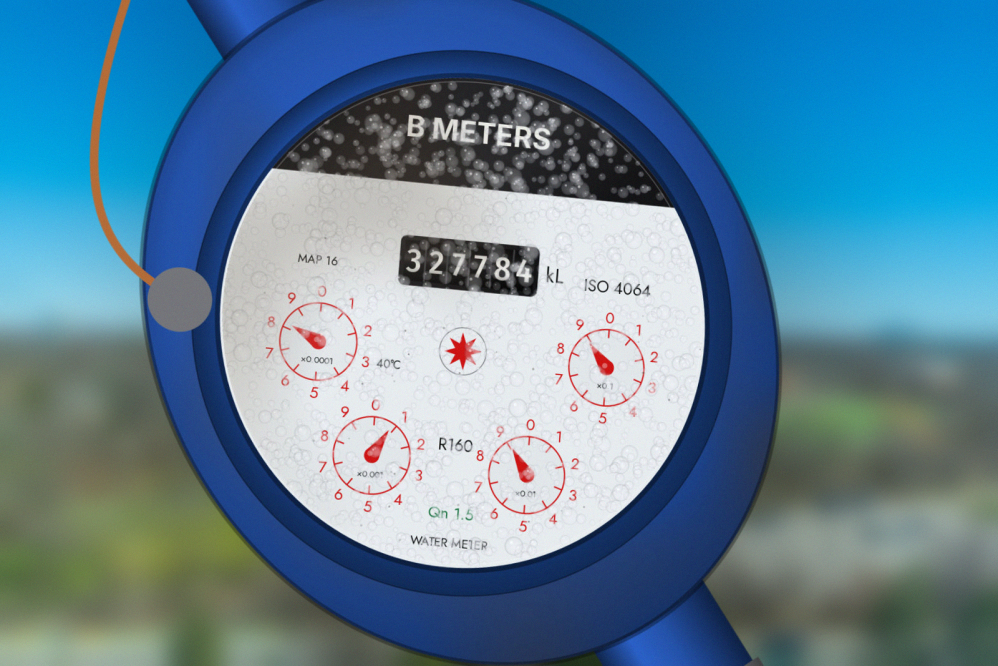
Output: 327784.8908,kL
